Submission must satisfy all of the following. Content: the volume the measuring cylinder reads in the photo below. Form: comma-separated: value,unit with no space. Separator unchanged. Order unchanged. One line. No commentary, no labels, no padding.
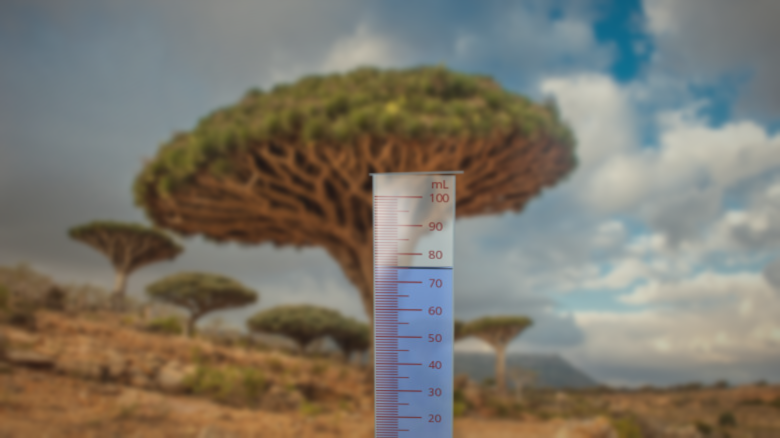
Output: 75,mL
